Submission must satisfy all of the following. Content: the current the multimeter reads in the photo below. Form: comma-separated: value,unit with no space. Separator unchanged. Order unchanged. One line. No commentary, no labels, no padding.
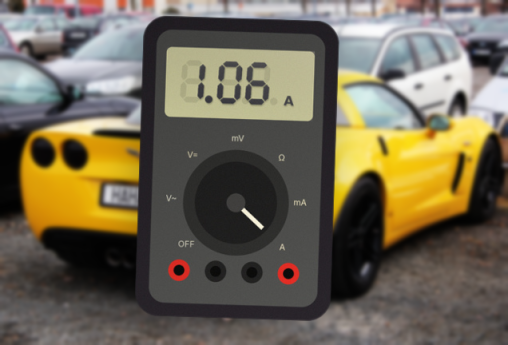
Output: 1.06,A
